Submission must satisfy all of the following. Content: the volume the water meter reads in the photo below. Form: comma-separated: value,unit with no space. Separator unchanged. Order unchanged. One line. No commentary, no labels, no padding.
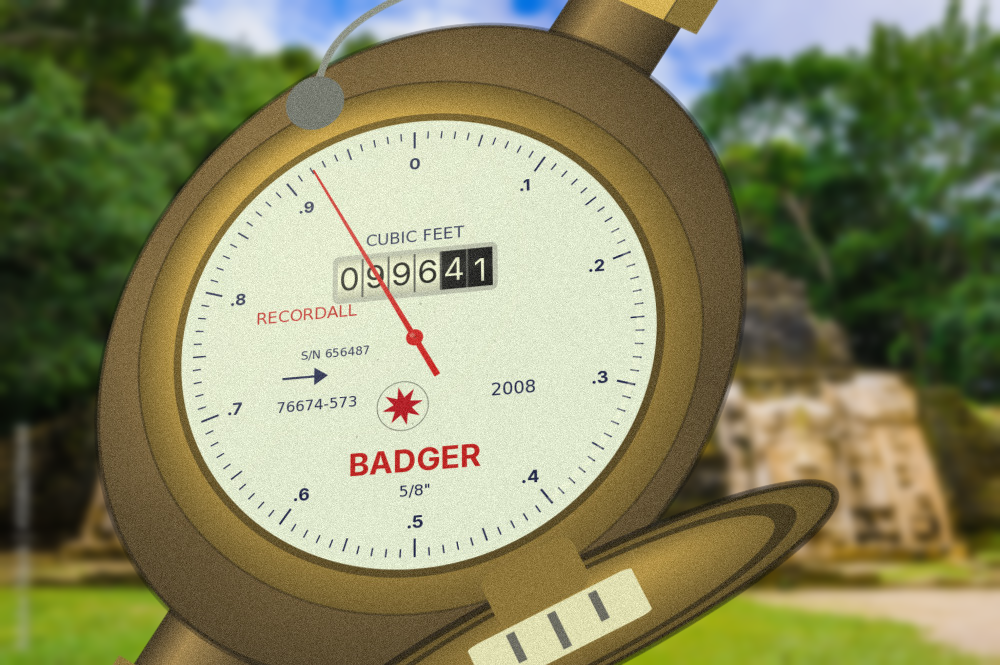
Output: 99640.92,ft³
